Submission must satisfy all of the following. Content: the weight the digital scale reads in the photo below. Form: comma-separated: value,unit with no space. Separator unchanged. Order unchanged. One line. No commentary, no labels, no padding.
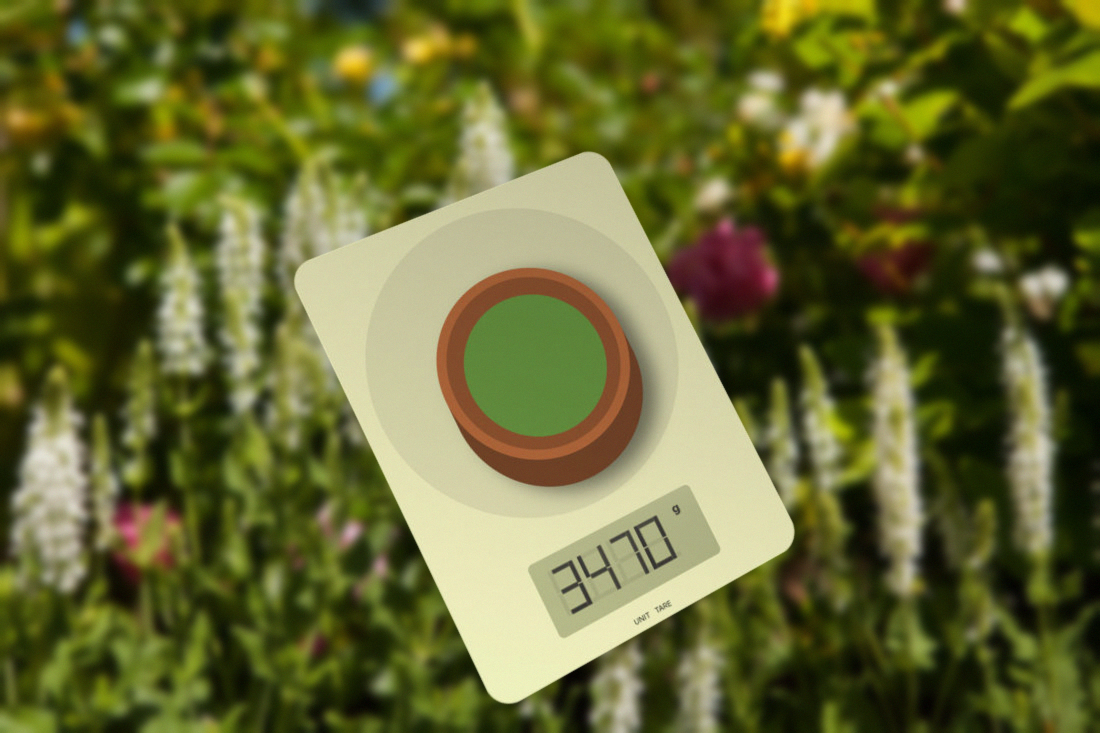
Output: 3470,g
